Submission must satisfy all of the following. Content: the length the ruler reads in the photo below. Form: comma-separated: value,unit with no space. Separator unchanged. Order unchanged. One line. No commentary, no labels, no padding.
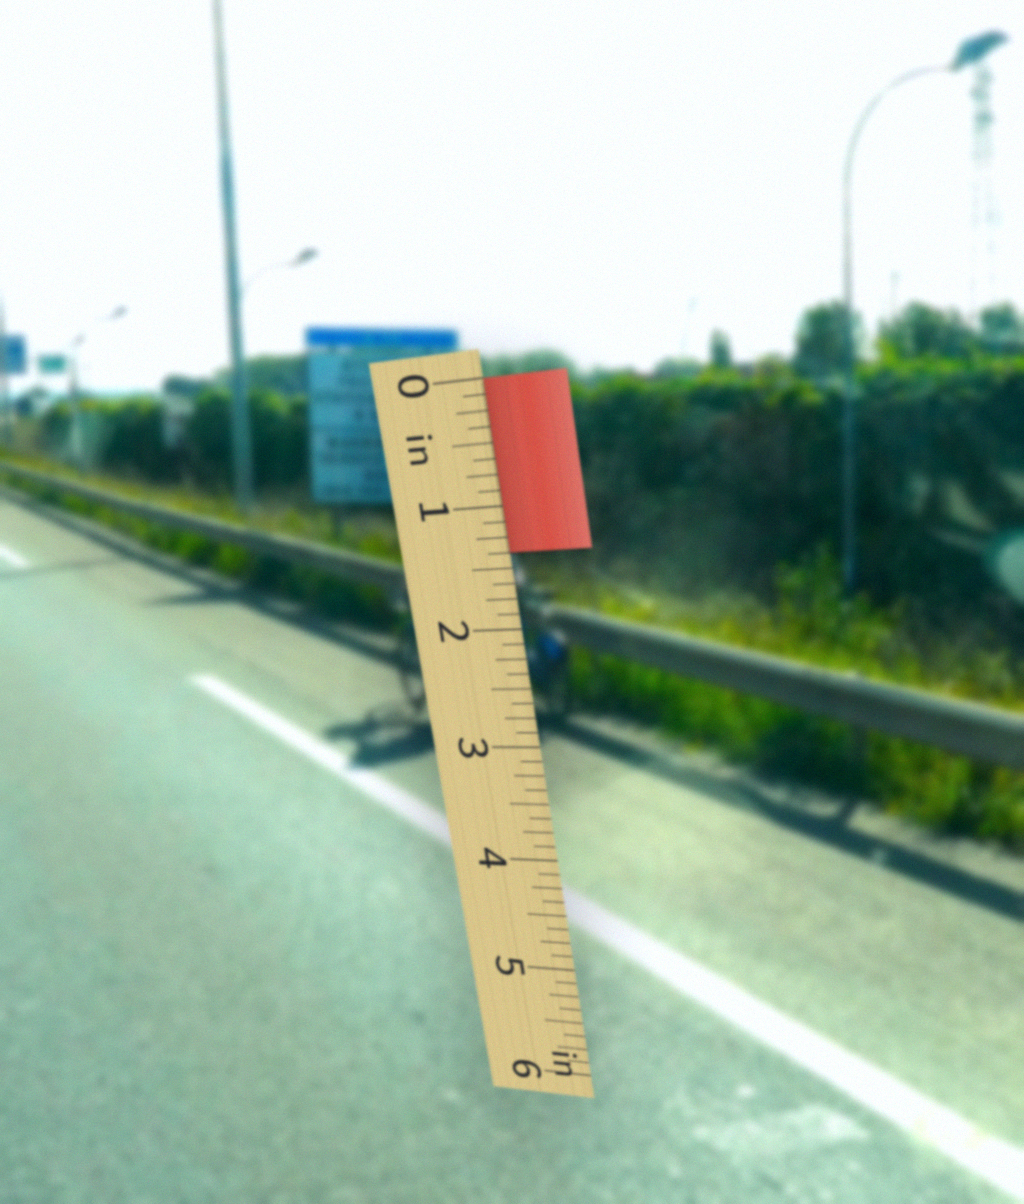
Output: 1.375,in
